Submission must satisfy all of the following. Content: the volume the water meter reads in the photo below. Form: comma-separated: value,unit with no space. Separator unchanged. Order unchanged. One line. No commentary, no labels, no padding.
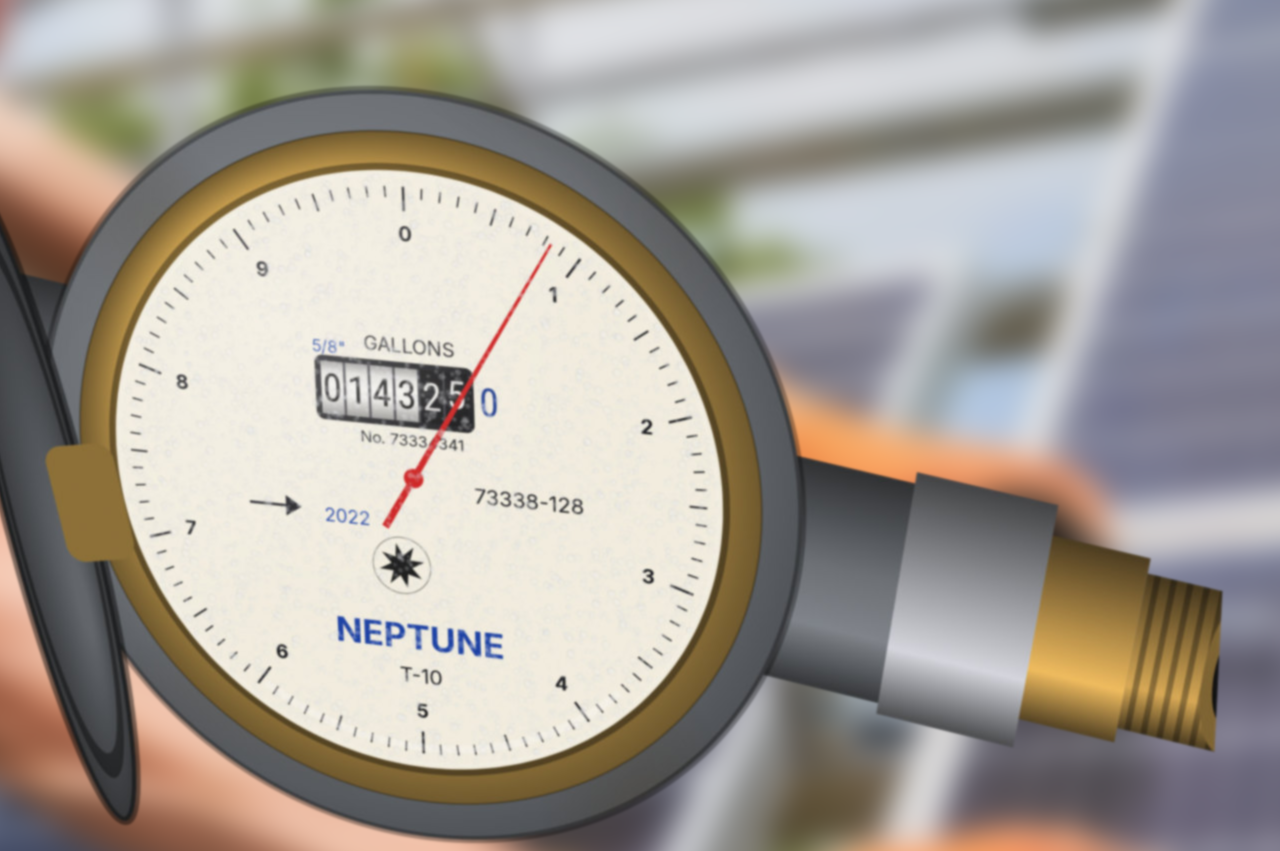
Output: 143250.8,gal
